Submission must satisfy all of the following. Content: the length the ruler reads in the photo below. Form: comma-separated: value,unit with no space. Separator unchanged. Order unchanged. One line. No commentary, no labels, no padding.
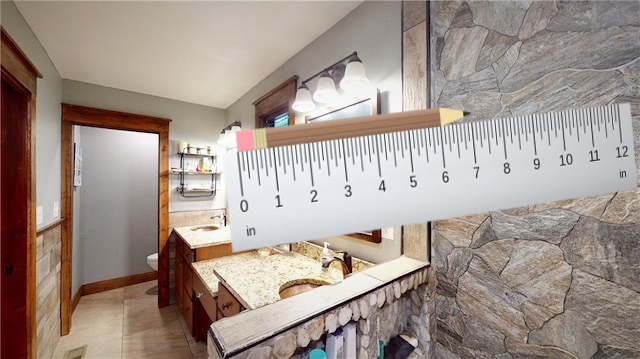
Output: 7,in
